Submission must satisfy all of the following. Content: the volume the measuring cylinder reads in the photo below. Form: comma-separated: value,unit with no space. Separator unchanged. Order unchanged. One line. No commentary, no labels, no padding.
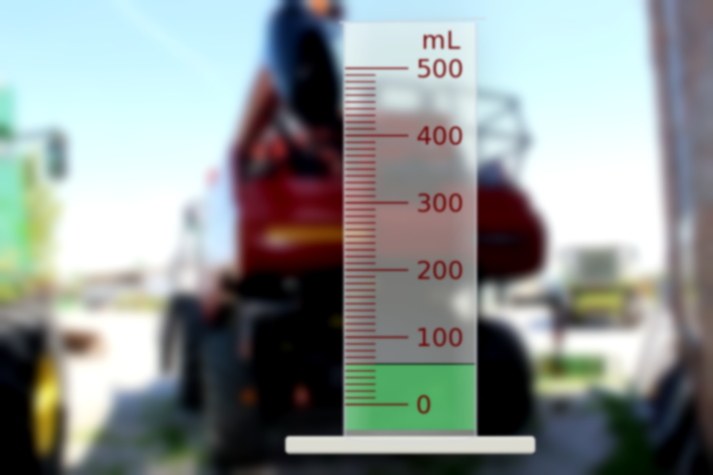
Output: 60,mL
